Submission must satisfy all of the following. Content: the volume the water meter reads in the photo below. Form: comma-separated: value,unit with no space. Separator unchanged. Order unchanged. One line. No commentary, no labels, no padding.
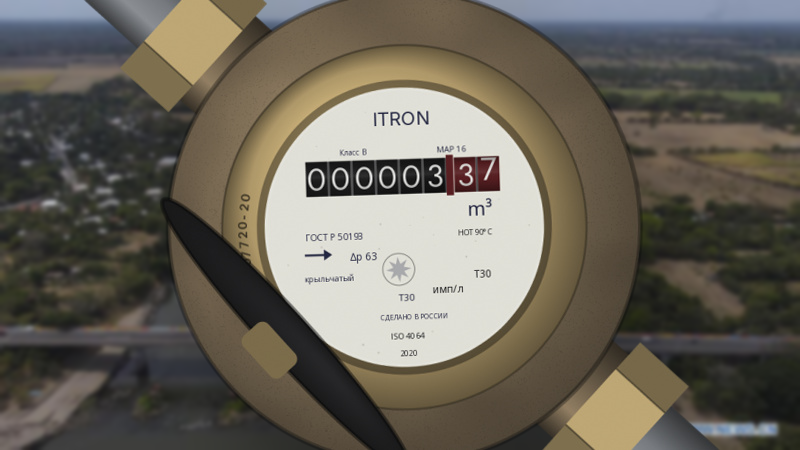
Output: 3.37,m³
